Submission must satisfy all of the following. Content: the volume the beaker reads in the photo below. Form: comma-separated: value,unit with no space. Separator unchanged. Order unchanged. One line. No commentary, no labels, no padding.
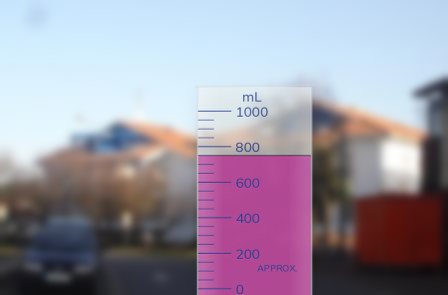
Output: 750,mL
